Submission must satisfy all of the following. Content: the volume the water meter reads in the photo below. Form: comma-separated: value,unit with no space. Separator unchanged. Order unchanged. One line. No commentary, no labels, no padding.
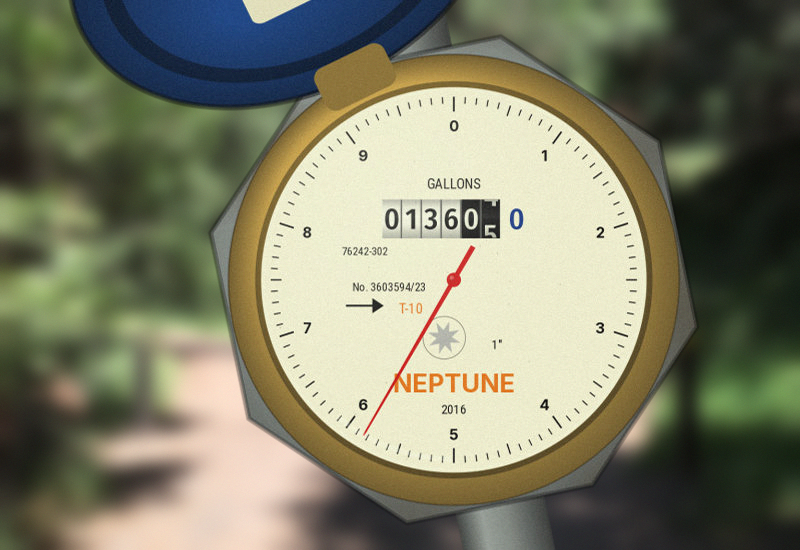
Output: 136045.8,gal
